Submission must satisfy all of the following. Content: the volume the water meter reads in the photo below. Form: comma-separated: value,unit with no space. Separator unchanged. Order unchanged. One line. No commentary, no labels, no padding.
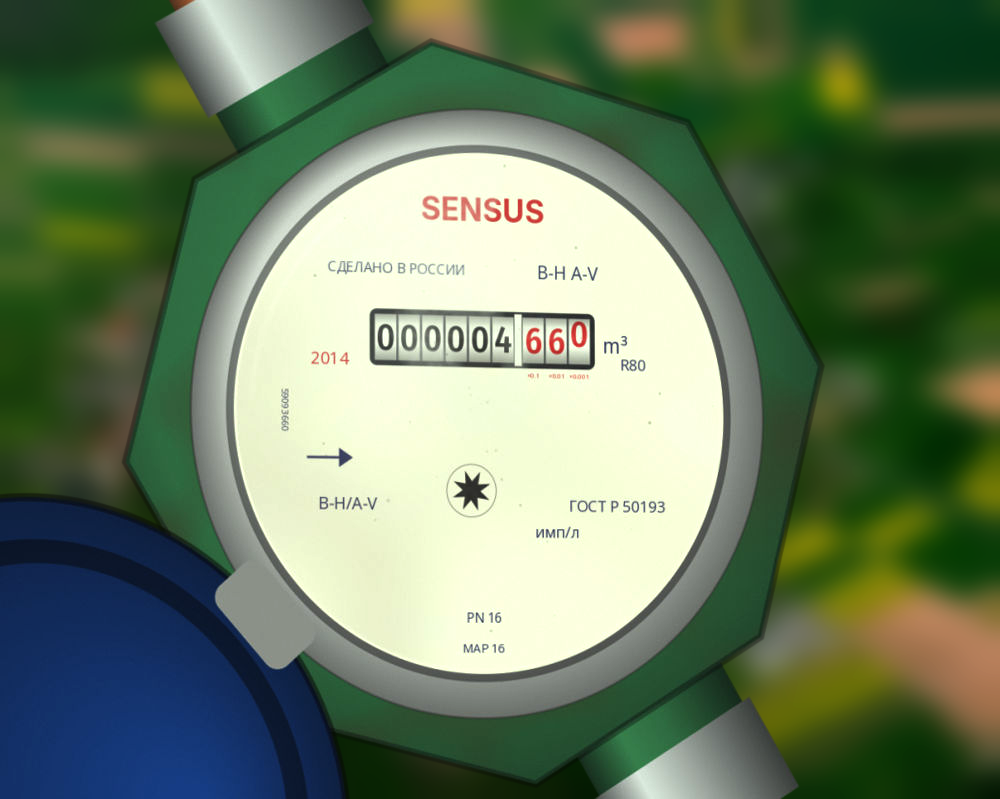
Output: 4.660,m³
